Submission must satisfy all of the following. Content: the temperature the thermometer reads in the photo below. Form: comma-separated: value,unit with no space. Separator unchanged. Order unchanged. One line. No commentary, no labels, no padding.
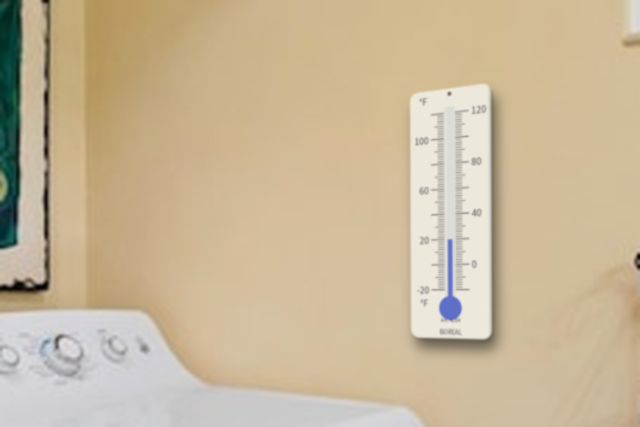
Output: 20,°F
